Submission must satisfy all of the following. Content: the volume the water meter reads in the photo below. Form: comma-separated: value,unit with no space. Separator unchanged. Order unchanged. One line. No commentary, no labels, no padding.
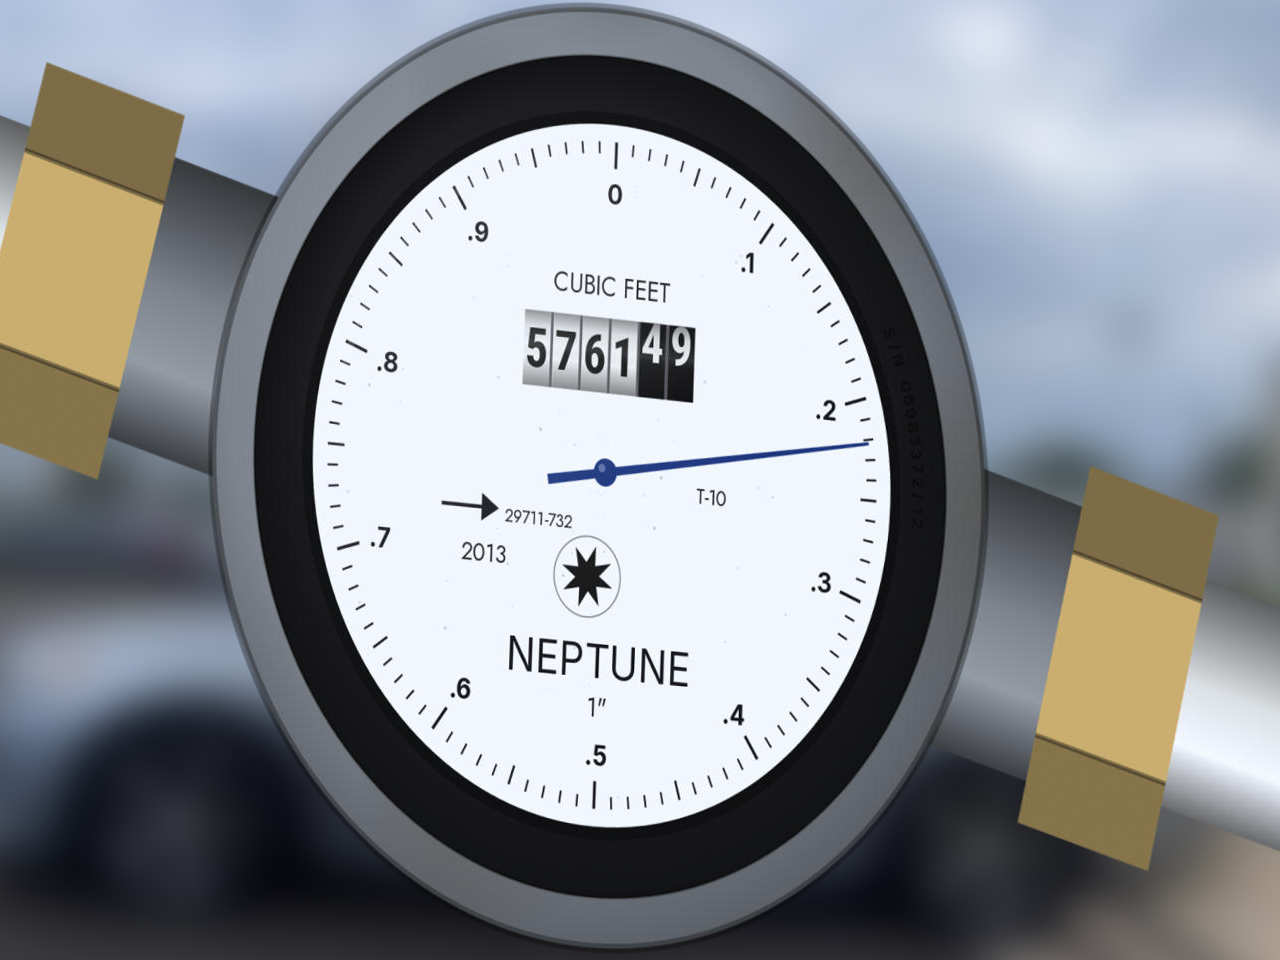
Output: 576149.22,ft³
